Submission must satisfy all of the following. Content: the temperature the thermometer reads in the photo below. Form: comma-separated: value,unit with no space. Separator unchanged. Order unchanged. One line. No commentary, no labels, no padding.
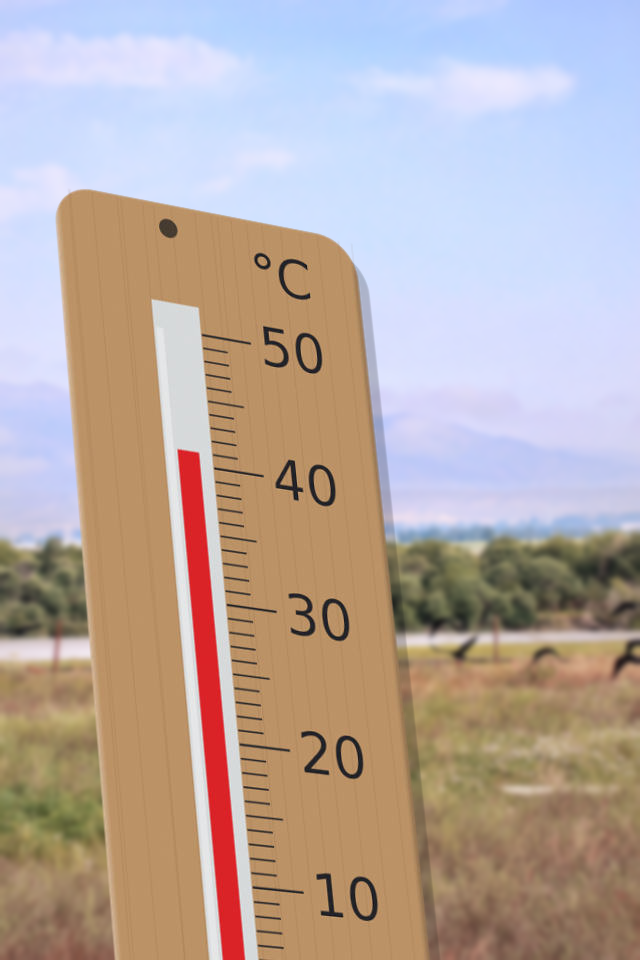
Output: 41,°C
